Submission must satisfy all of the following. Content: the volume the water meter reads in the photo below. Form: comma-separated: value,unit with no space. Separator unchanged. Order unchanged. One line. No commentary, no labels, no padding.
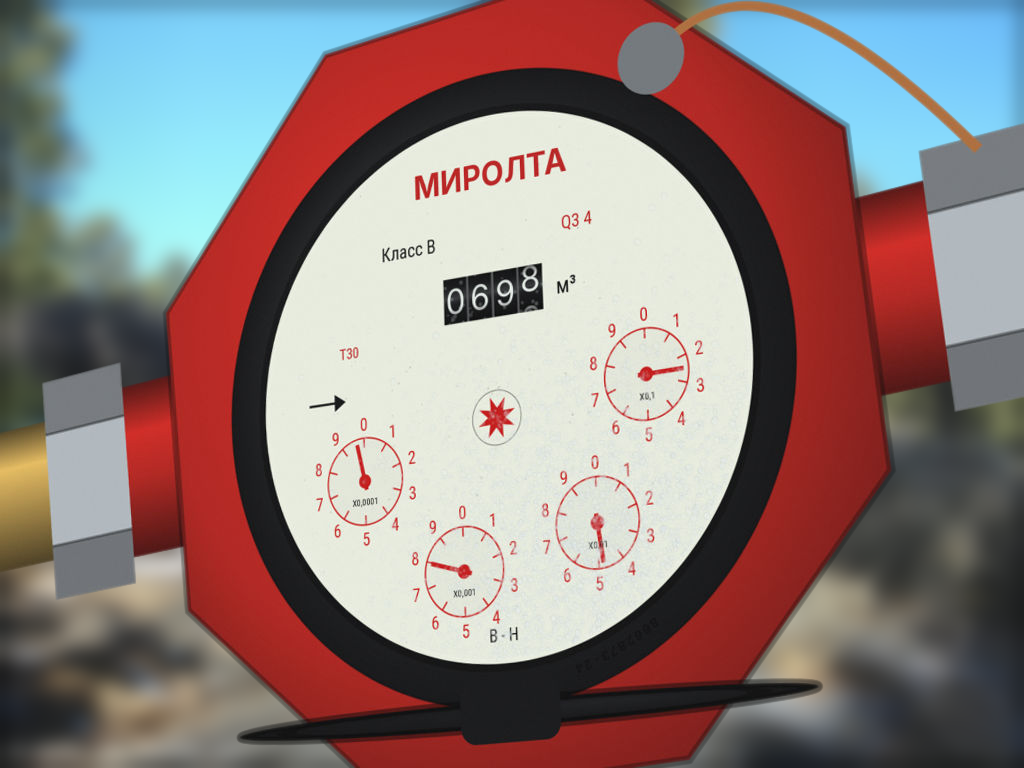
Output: 698.2479,m³
